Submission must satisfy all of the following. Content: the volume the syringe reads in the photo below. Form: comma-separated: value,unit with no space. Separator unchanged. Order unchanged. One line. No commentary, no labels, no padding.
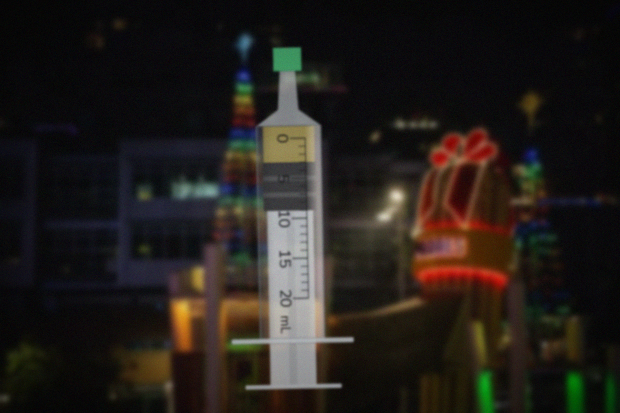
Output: 3,mL
